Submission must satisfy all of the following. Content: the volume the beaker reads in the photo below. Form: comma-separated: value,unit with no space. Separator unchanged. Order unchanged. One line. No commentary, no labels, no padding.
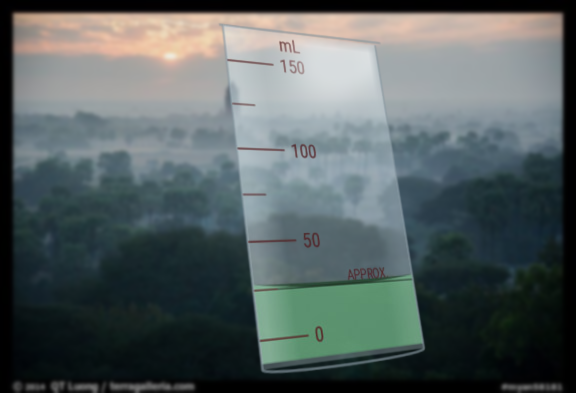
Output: 25,mL
